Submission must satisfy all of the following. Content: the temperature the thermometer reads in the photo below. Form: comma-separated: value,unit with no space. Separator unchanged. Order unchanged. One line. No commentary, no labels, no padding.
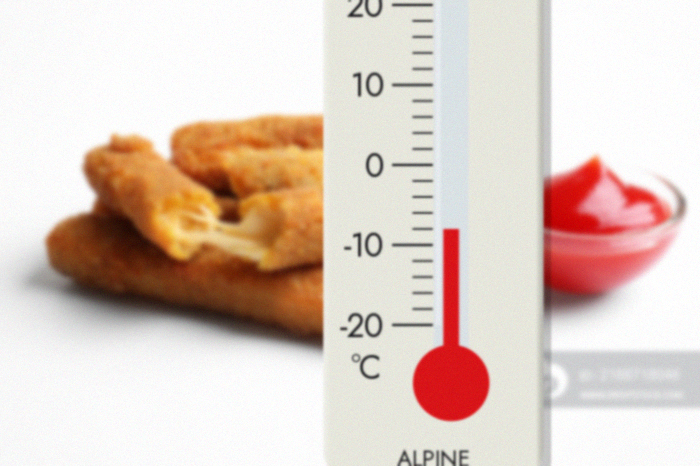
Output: -8,°C
